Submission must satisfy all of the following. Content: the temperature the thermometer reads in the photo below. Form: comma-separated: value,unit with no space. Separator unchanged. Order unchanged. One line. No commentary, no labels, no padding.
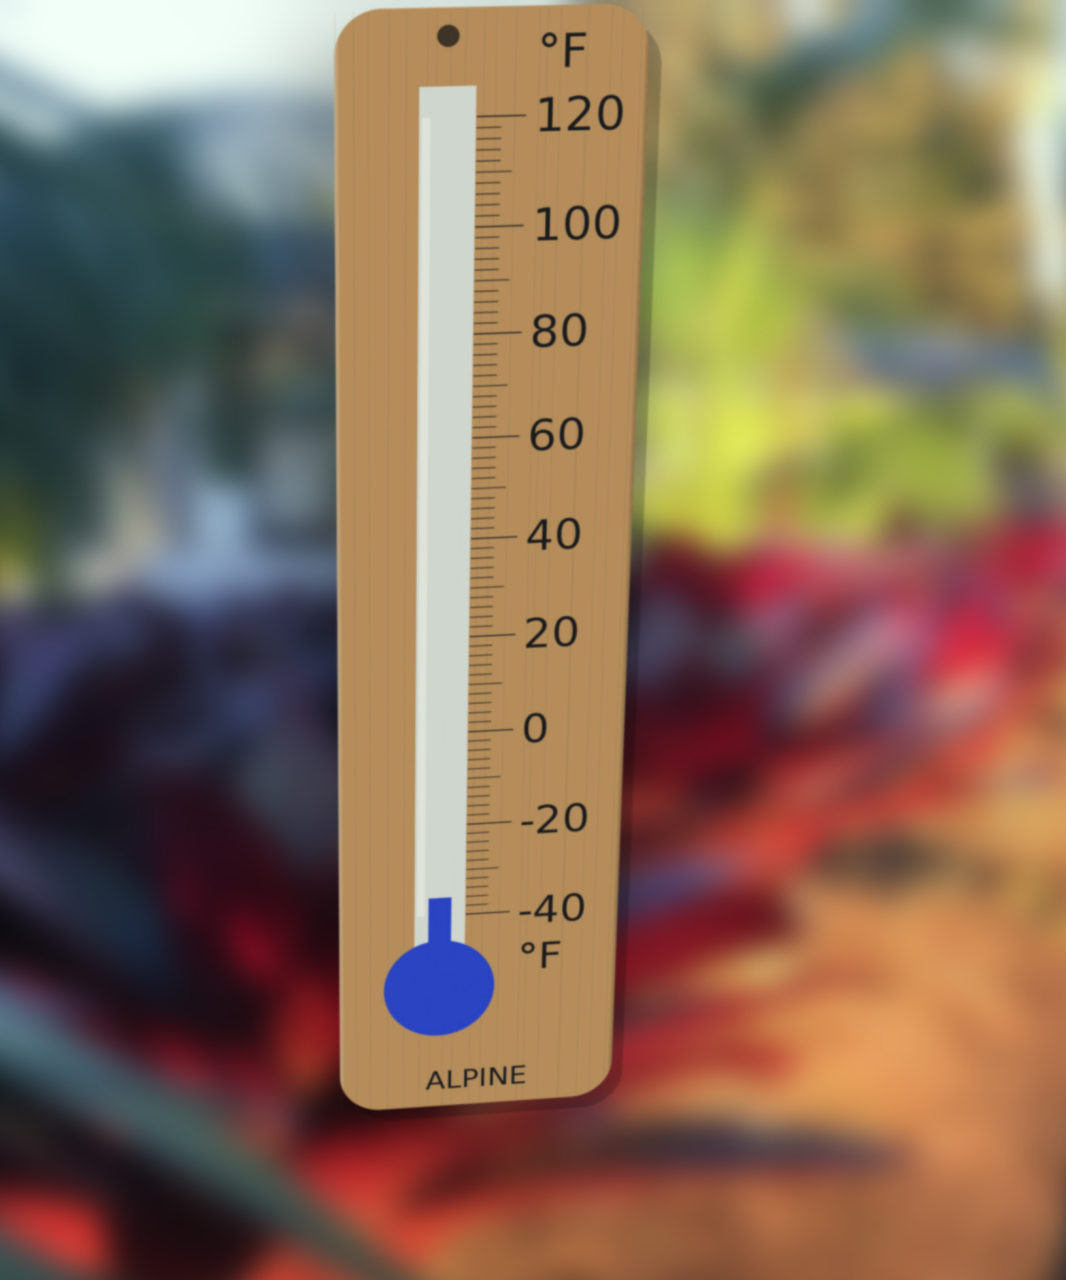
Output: -36,°F
